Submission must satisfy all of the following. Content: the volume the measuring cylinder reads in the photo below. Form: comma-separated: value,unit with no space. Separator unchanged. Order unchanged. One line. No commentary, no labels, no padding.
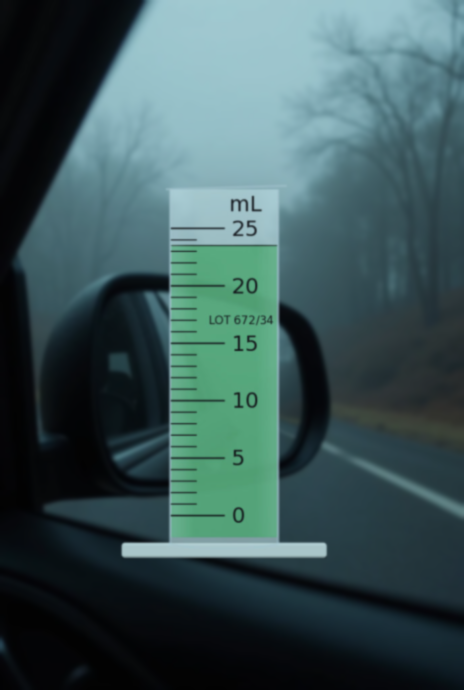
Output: 23.5,mL
